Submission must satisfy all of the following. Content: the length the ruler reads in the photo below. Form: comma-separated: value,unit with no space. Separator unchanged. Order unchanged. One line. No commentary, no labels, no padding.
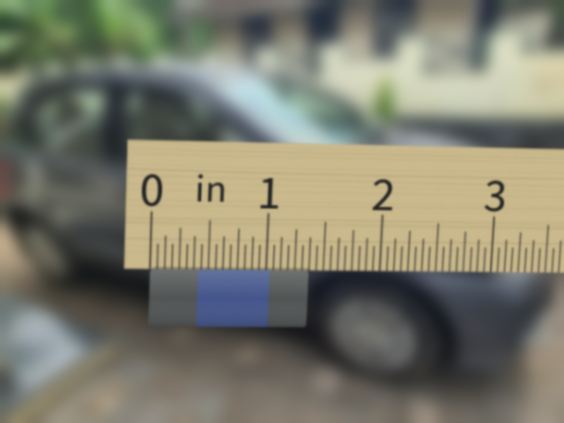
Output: 1.375,in
